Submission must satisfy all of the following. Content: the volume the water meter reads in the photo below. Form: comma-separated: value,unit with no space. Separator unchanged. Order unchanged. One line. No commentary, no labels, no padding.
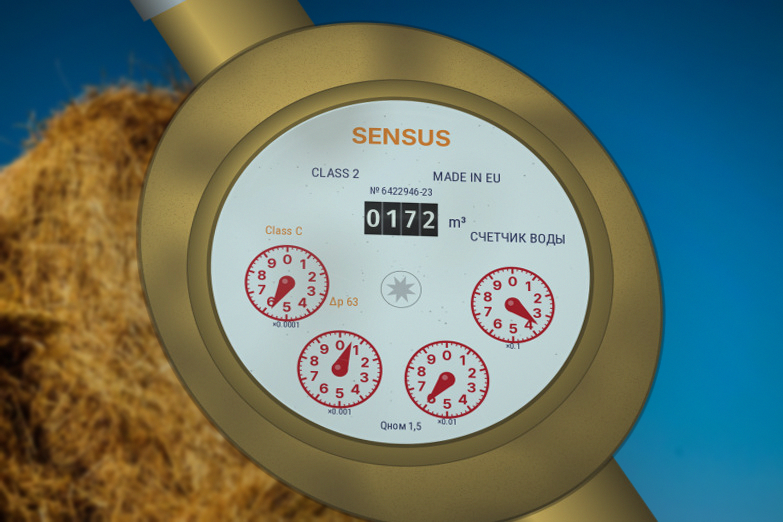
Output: 172.3605,m³
